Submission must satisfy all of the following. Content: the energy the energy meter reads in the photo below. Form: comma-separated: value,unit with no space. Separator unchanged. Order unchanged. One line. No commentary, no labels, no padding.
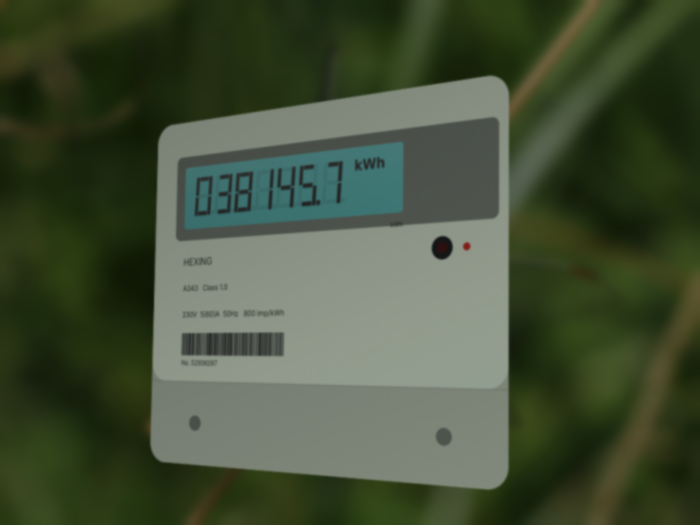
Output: 38145.7,kWh
